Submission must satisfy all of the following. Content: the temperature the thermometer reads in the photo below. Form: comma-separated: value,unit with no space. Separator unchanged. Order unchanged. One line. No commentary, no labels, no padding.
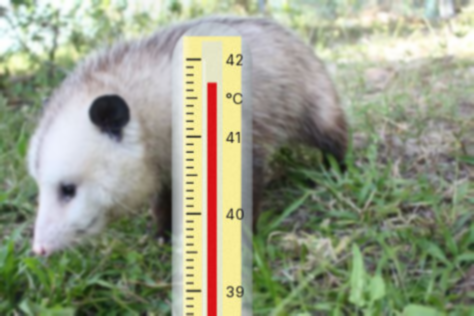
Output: 41.7,°C
